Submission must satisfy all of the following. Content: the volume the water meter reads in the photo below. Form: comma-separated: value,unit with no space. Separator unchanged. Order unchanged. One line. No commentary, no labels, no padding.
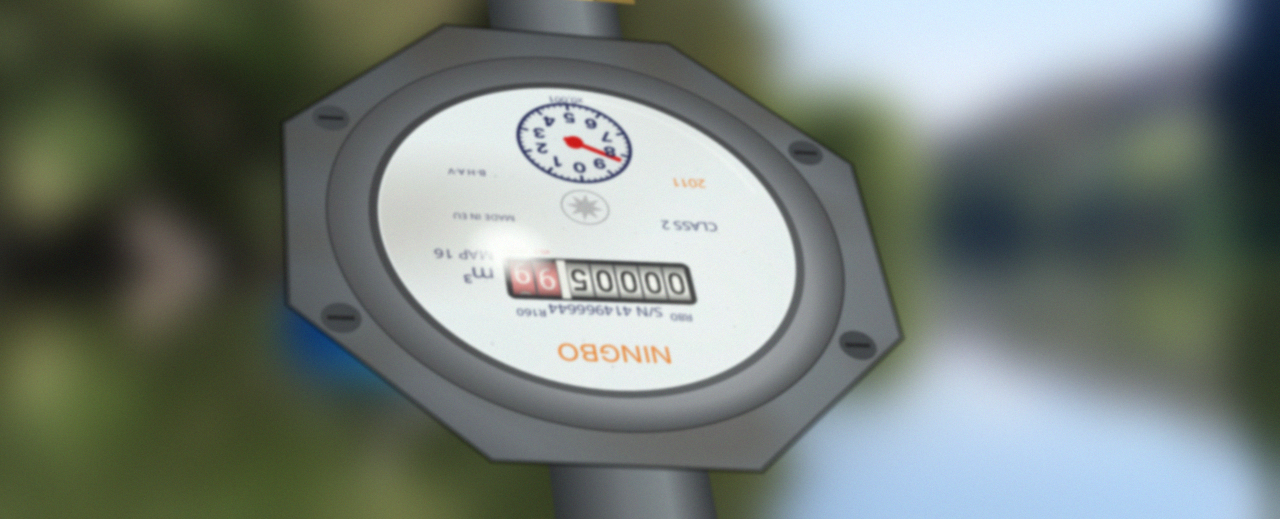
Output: 5.988,m³
